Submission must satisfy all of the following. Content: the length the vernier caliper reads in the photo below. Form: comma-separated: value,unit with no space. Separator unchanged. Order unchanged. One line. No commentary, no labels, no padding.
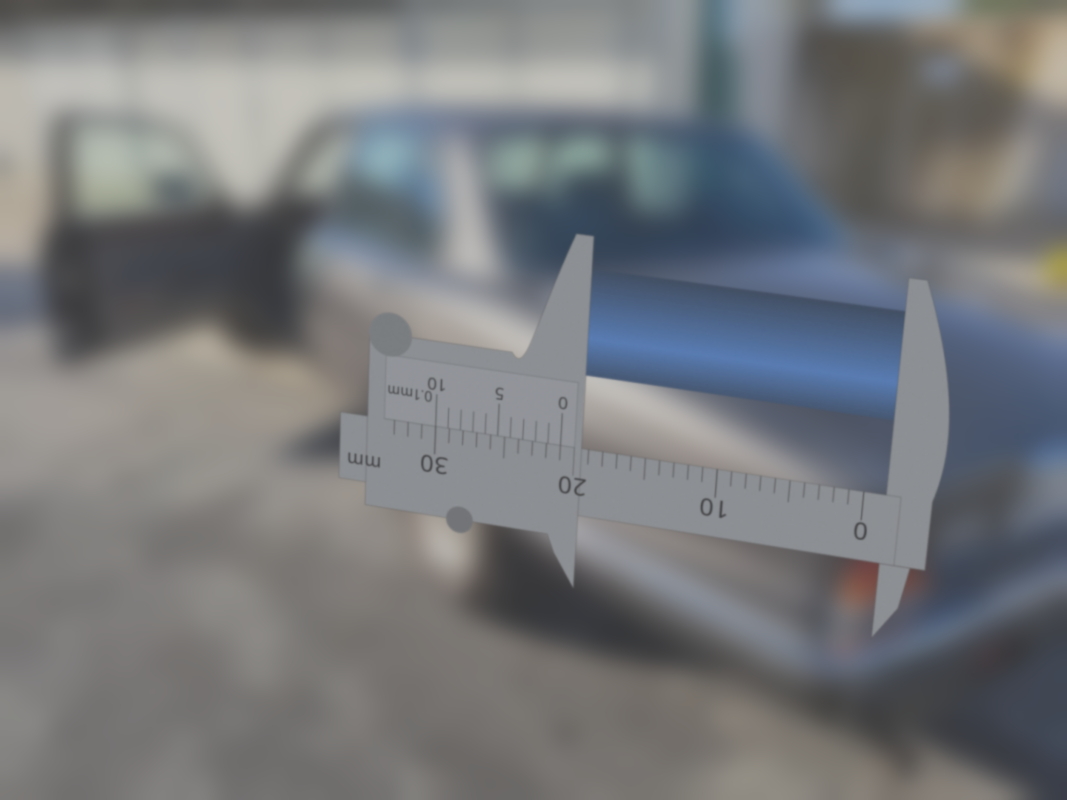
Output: 21.0,mm
